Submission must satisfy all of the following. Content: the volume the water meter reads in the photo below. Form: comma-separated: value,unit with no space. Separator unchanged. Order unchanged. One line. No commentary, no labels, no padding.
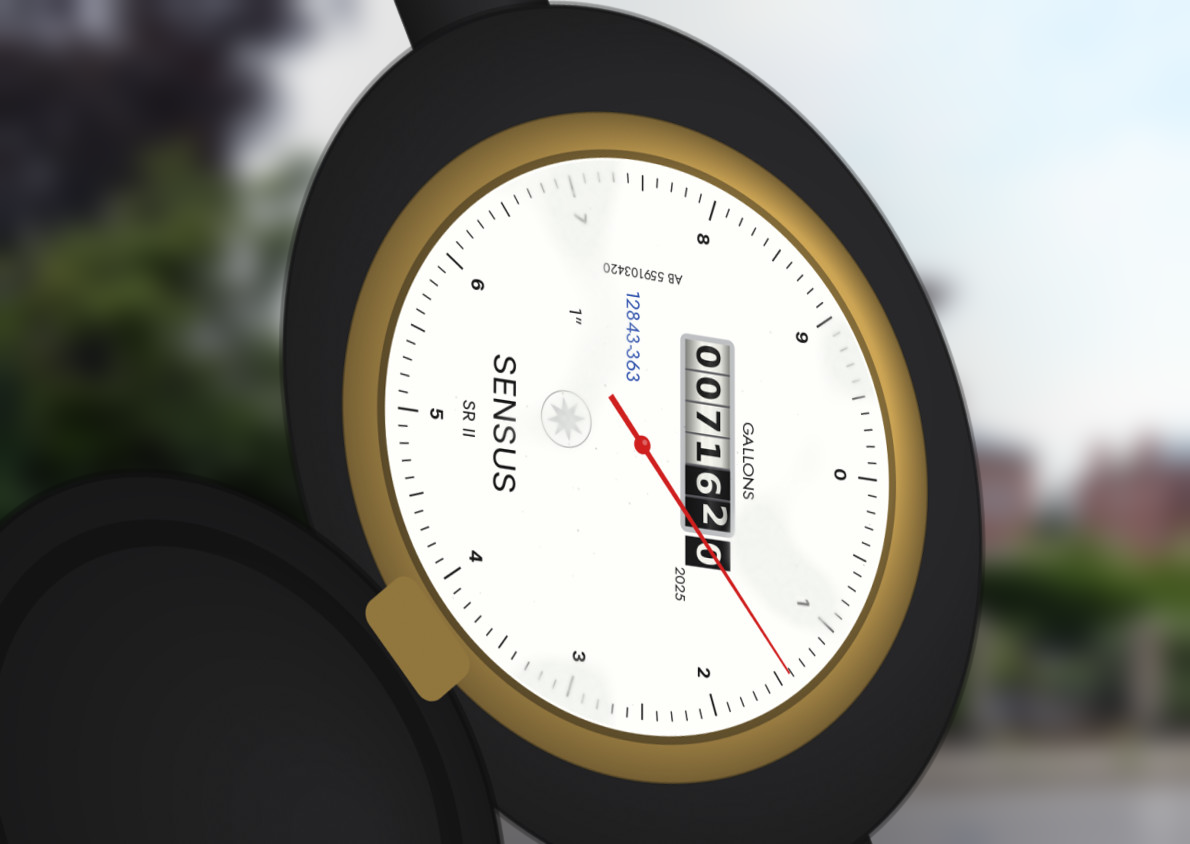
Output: 71621.4,gal
